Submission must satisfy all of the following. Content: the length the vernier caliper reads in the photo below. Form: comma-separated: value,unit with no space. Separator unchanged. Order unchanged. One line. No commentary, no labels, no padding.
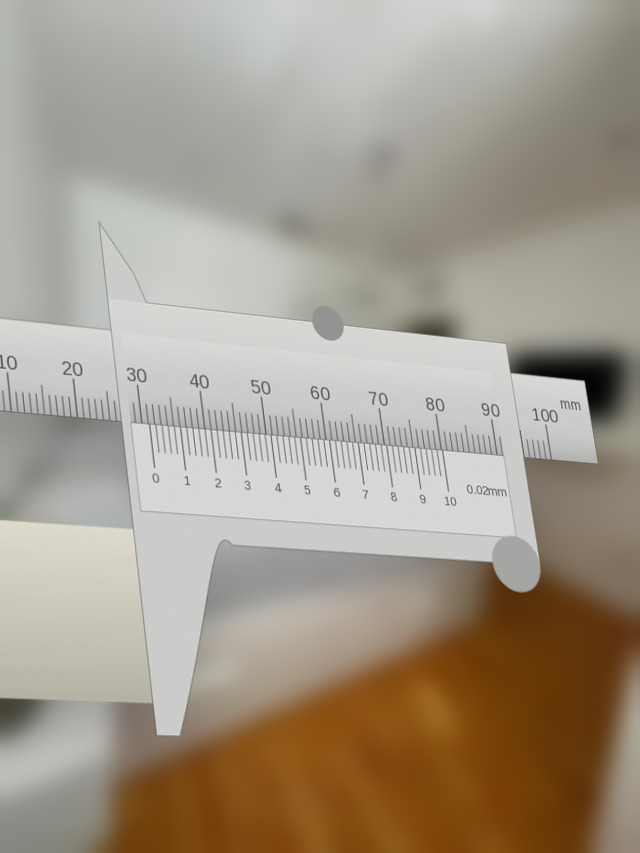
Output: 31.2,mm
